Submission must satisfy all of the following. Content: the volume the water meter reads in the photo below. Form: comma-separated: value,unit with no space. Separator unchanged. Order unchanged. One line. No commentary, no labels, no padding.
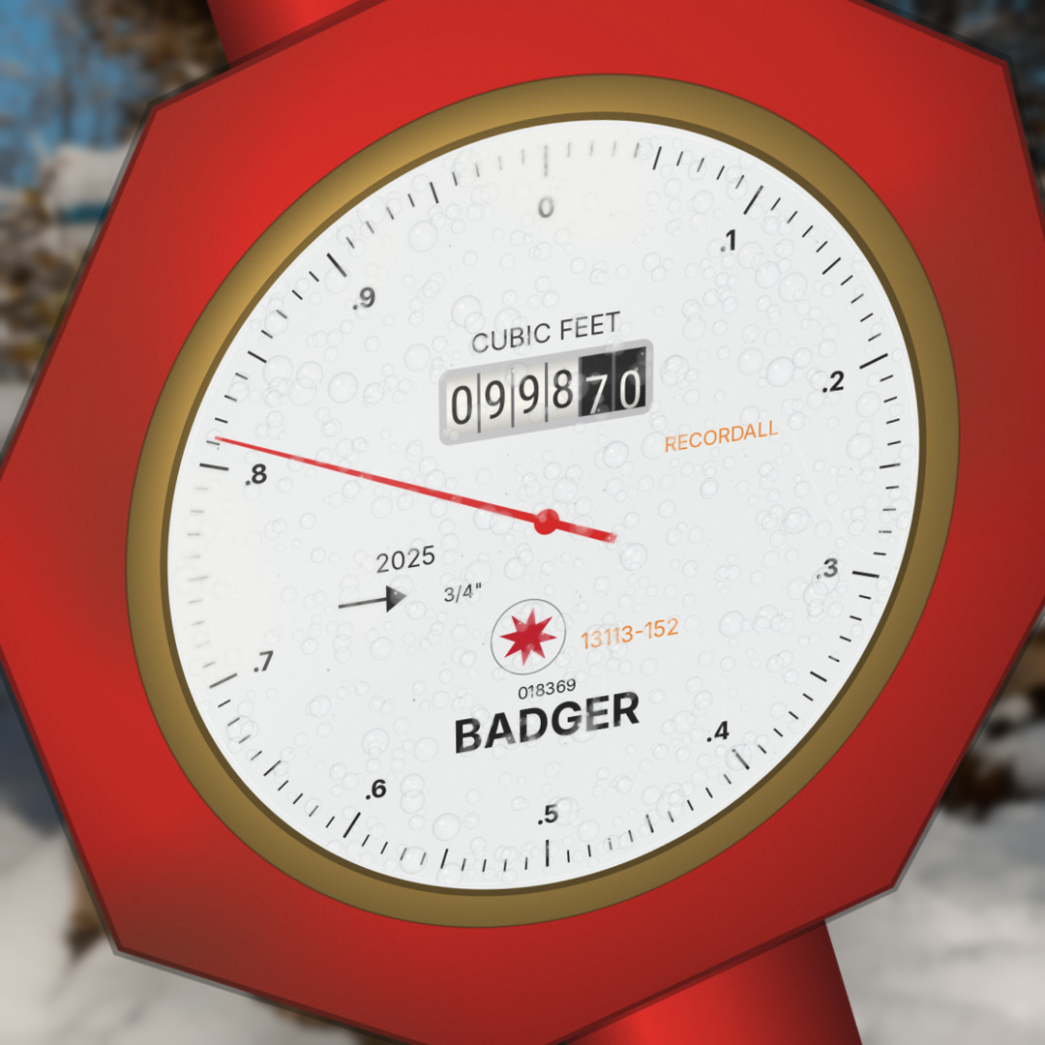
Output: 99869.81,ft³
